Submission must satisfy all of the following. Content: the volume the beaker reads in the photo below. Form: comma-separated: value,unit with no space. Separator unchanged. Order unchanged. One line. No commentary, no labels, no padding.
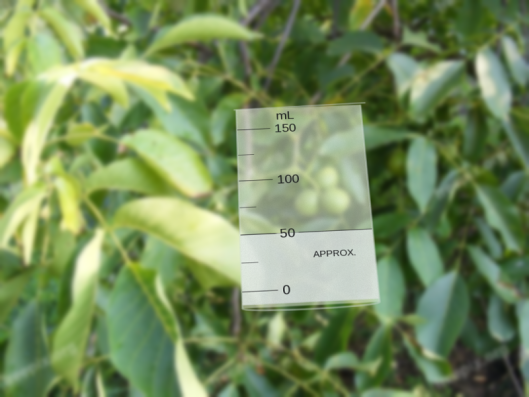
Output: 50,mL
